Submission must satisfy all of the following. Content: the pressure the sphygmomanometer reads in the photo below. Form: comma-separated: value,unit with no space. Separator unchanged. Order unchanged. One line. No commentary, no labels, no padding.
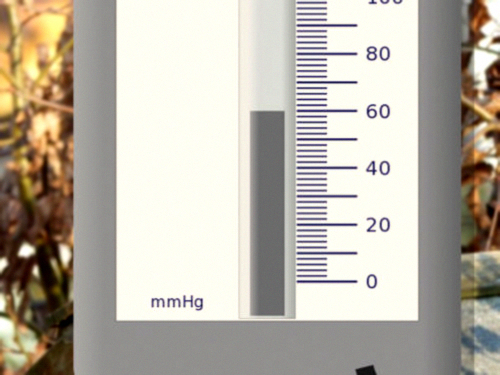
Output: 60,mmHg
